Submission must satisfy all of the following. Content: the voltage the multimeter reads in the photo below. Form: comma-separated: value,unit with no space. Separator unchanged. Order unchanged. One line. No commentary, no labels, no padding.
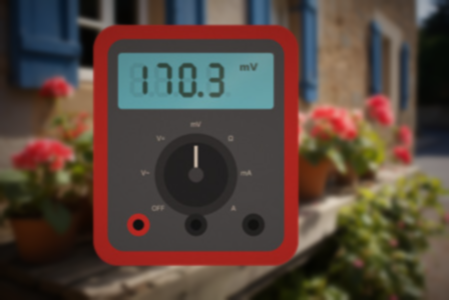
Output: 170.3,mV
